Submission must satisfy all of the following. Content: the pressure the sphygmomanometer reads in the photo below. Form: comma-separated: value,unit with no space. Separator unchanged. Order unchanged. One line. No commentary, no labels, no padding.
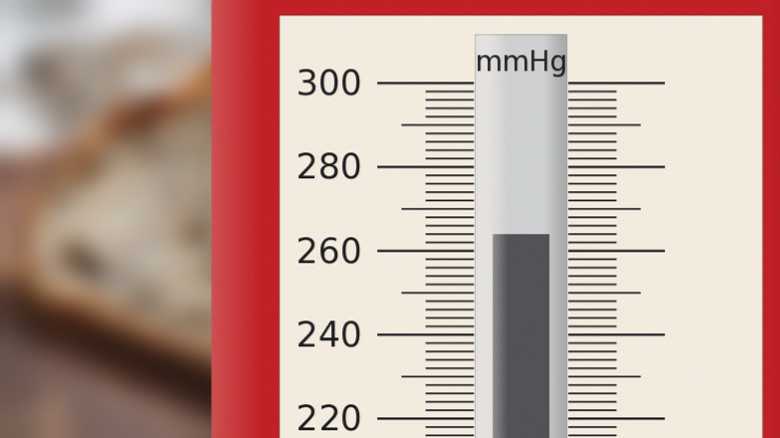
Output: 264,mmHg
